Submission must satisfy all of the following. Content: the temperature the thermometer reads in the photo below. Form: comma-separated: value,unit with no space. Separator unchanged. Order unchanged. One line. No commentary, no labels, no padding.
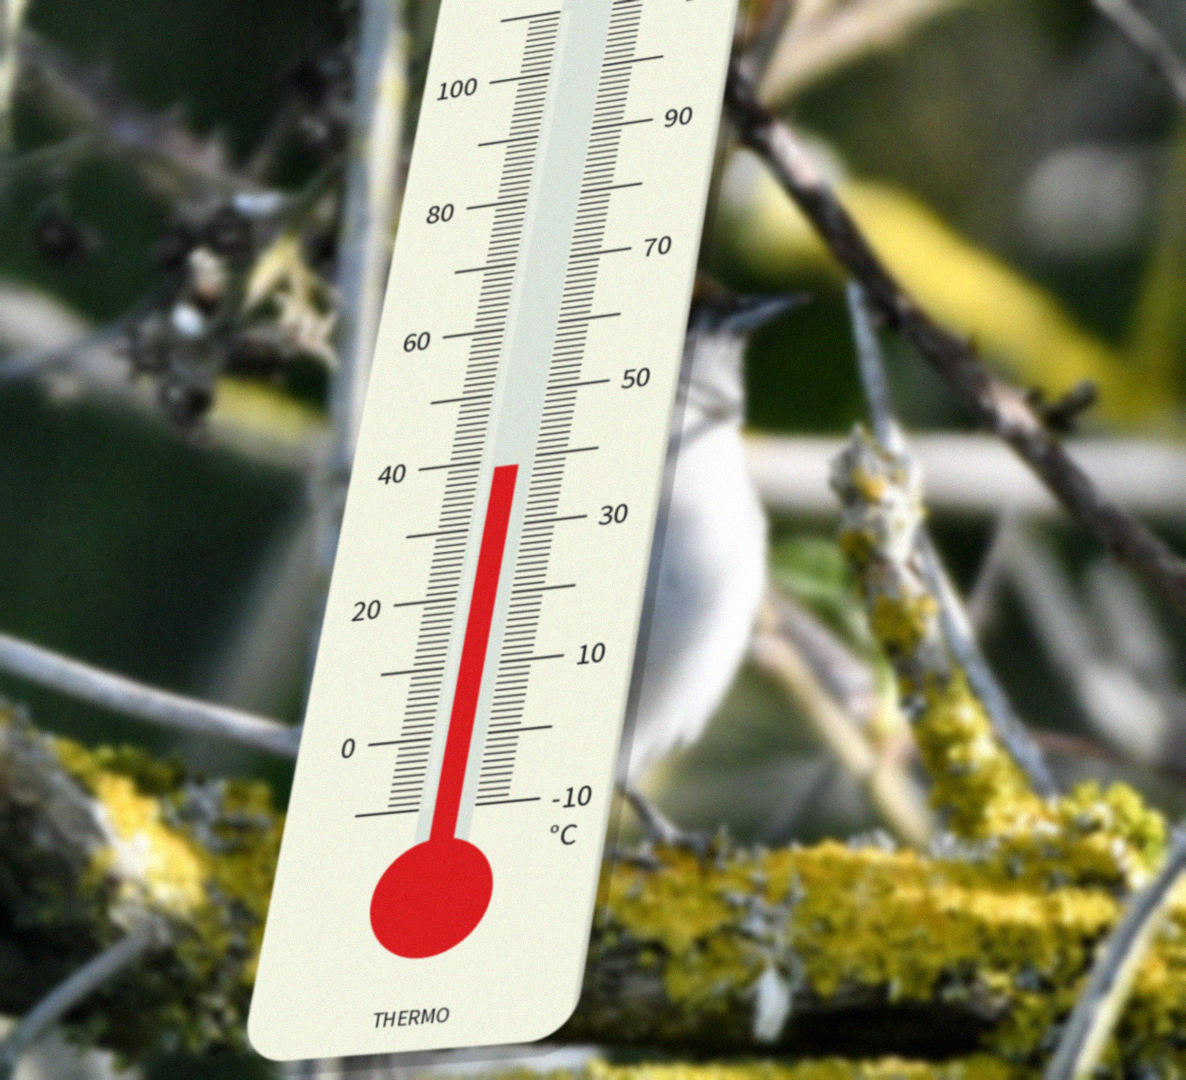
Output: 39,°C
